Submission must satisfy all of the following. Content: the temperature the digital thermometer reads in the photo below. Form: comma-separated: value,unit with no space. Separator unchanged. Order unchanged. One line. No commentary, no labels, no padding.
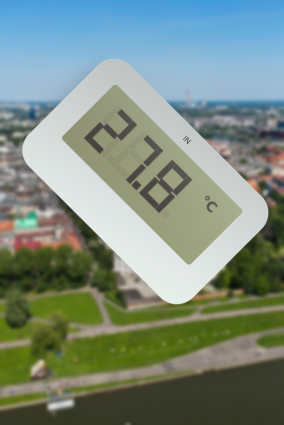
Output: 27.8,°C
